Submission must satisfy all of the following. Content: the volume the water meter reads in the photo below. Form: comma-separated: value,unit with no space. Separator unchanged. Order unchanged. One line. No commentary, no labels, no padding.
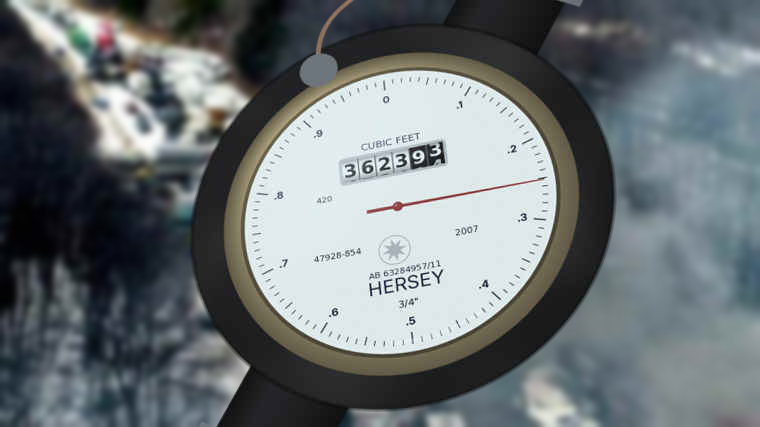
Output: 362393.25,ft³
